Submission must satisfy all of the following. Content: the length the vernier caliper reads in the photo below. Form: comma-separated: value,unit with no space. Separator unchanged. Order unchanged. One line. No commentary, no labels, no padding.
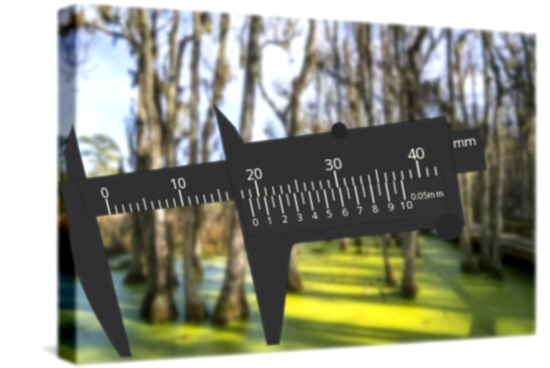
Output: 18.8,mm
